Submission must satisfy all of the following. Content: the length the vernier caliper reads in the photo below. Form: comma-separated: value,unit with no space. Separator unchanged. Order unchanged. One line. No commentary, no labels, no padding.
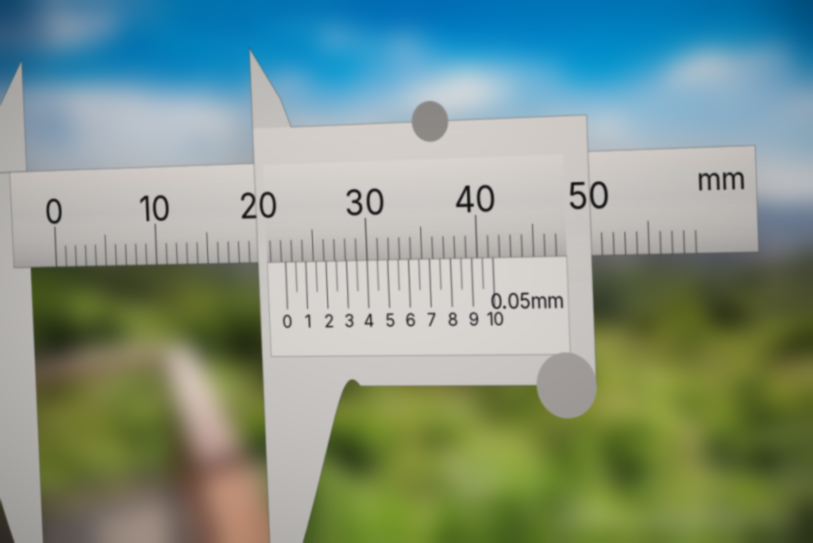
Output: 22.4,mm
